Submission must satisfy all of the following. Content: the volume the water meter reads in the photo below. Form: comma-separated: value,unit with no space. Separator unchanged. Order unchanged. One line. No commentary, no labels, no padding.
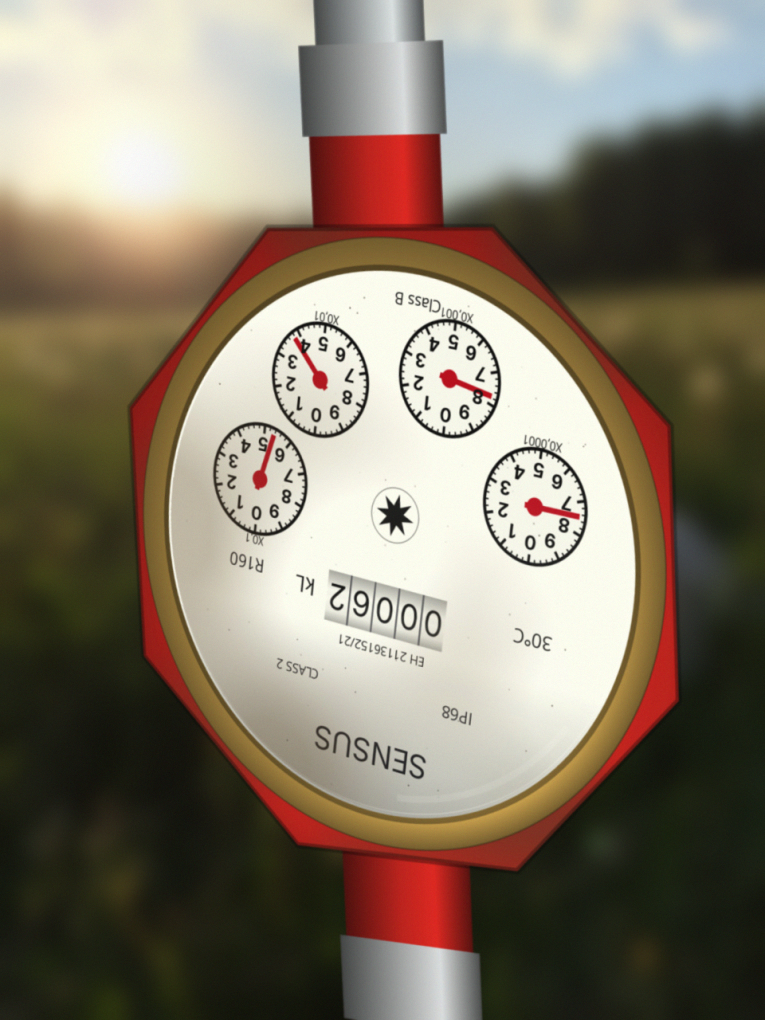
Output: 62.5377,kL
